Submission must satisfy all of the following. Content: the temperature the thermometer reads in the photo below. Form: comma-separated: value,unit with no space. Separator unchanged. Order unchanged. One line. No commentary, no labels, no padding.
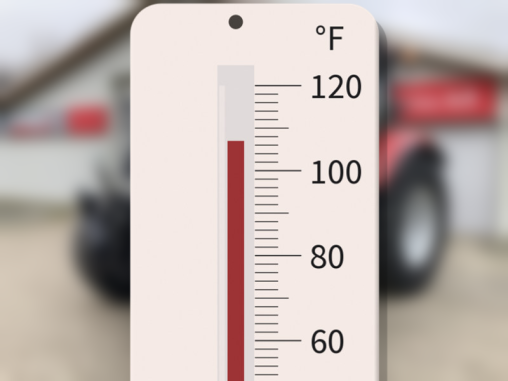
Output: 107,°F
